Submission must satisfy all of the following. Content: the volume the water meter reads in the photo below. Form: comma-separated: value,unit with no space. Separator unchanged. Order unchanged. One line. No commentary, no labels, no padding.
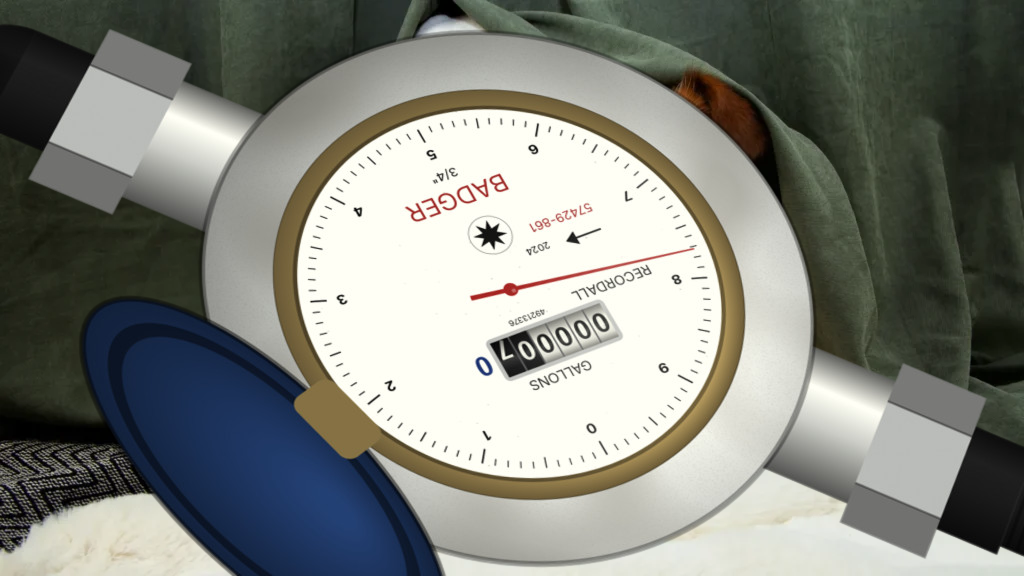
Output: 67.7,gal
